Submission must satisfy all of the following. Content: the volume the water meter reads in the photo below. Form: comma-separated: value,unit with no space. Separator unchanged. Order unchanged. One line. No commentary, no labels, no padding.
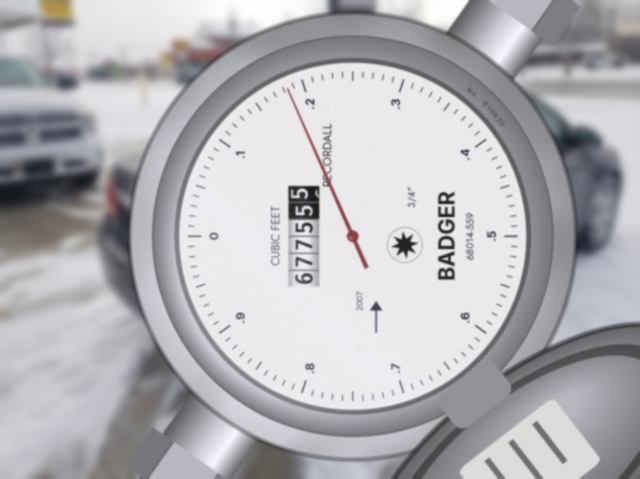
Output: 677555.18,ft³
